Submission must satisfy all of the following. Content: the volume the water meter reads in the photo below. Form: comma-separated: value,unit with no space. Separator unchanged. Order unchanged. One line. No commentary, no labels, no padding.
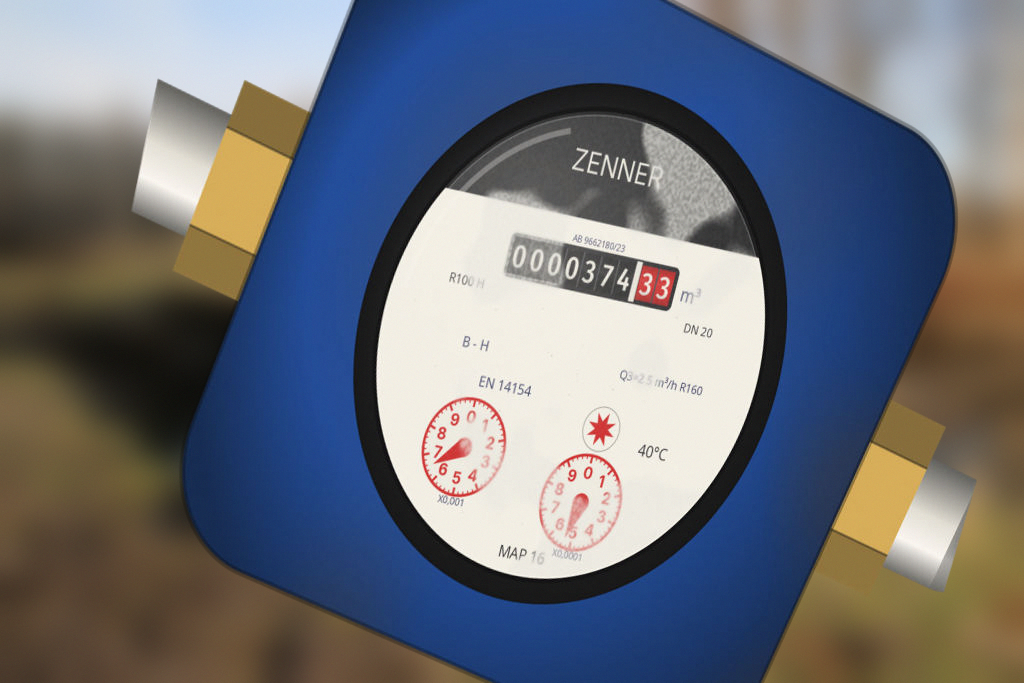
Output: 374.3365,m³
